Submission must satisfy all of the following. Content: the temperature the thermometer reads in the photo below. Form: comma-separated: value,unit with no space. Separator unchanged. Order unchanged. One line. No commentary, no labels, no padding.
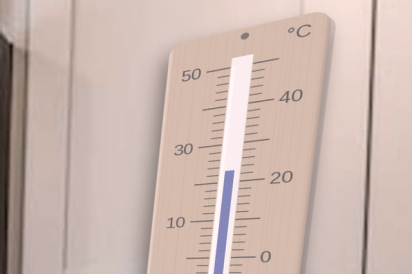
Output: 23,°C
